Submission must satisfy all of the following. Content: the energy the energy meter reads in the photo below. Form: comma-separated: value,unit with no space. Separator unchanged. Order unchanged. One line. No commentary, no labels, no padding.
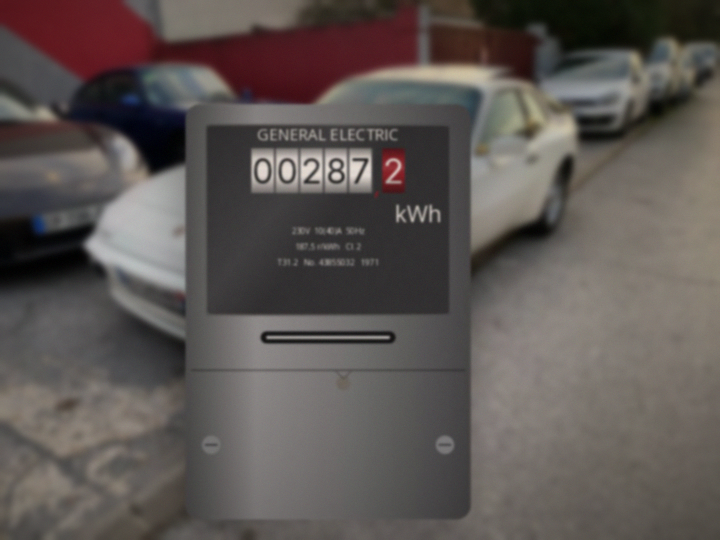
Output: 287.2,kWh
